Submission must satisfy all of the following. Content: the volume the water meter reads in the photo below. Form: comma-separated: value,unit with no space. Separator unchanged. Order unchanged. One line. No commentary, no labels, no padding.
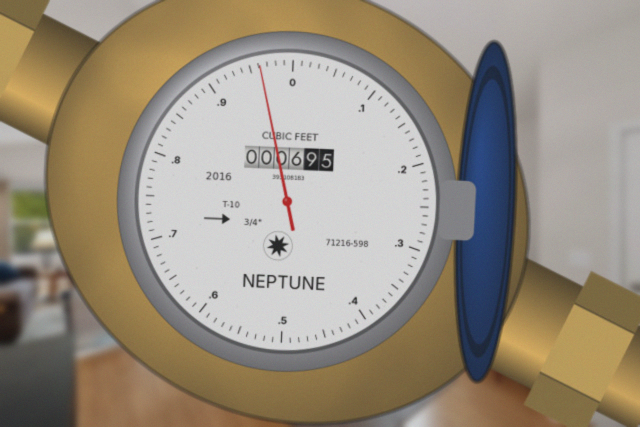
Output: 694.96,ft³
